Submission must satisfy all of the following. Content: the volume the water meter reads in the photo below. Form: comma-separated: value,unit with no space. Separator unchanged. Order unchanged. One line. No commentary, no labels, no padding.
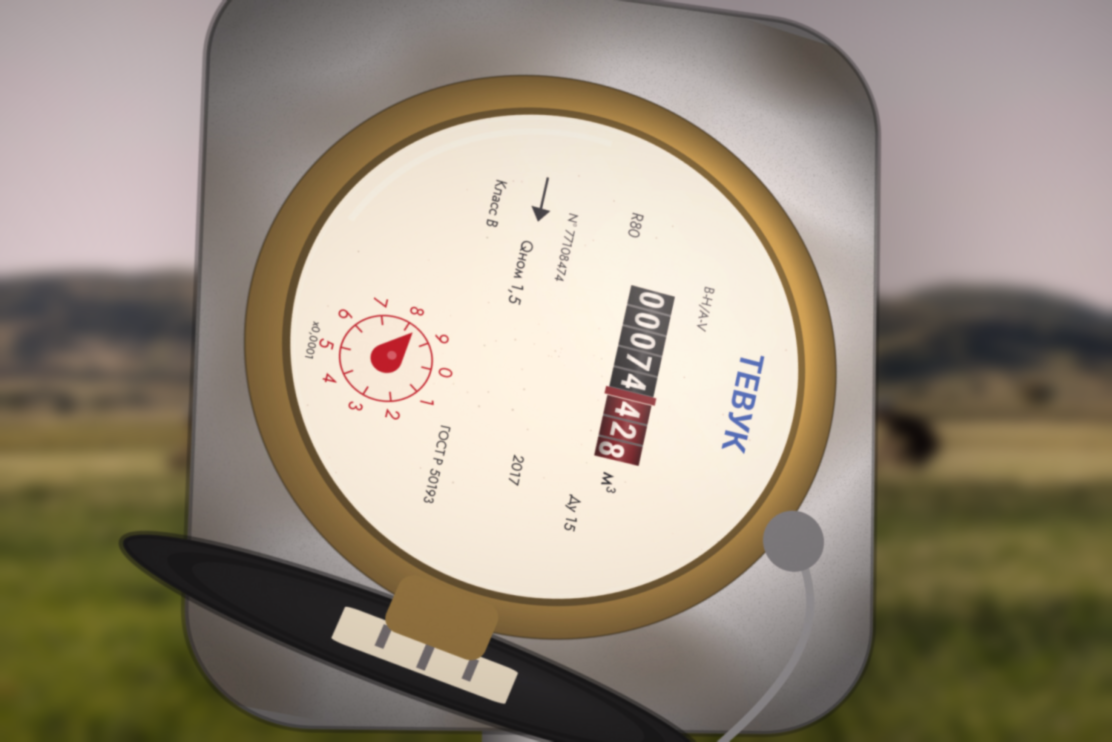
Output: 74.4278,m³
